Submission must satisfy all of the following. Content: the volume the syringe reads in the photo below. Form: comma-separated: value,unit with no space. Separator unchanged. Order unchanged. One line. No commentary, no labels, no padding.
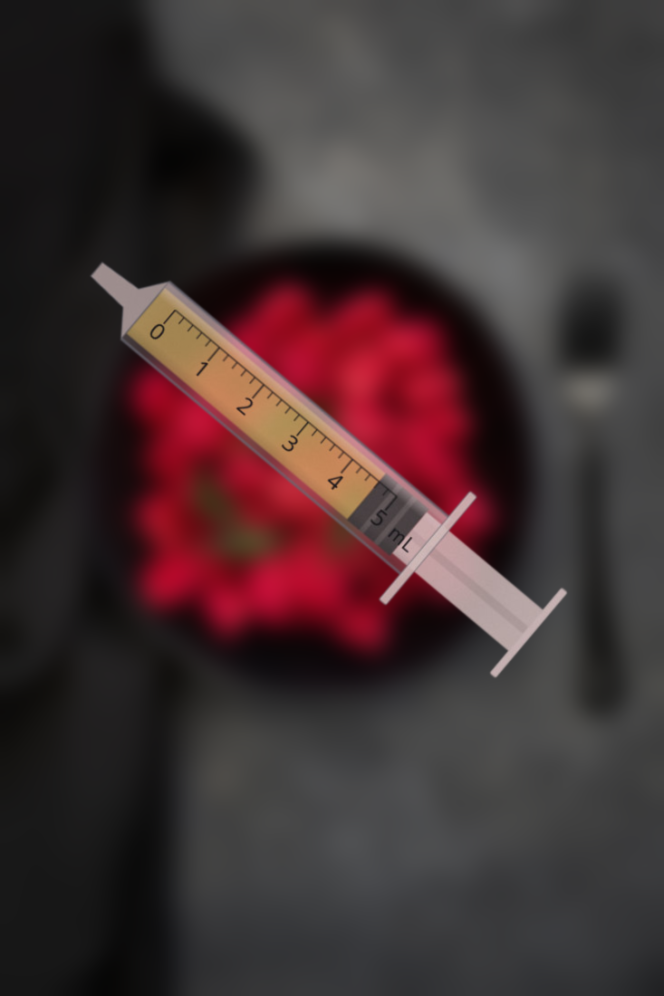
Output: 4.6,mL
